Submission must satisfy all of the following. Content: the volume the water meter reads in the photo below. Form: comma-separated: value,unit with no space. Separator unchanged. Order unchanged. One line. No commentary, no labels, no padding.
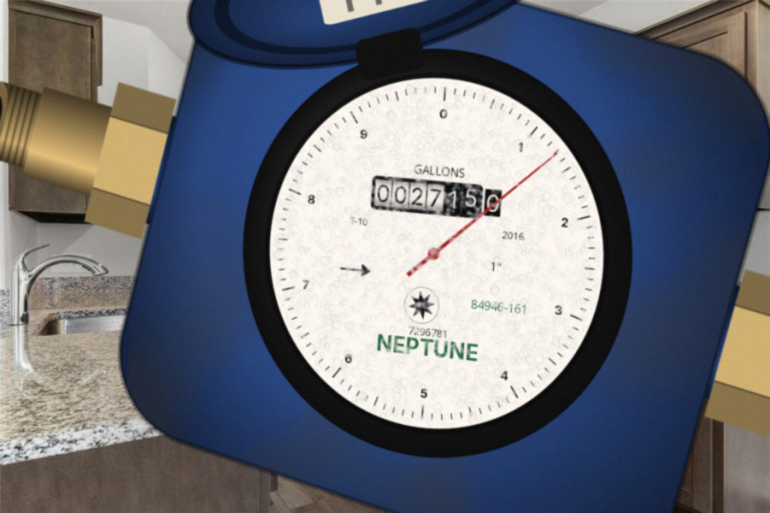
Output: 27151.3,gal
